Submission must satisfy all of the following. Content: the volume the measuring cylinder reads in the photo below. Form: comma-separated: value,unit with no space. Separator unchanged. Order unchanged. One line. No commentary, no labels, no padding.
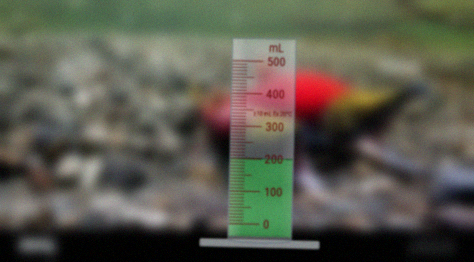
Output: 200,mL
